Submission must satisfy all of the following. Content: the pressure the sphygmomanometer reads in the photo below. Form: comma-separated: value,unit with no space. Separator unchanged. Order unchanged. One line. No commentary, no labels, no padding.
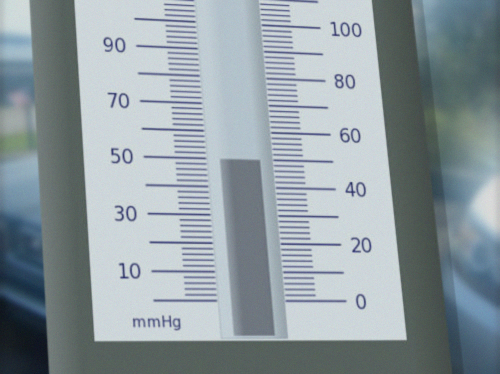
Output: 50,mmHg
